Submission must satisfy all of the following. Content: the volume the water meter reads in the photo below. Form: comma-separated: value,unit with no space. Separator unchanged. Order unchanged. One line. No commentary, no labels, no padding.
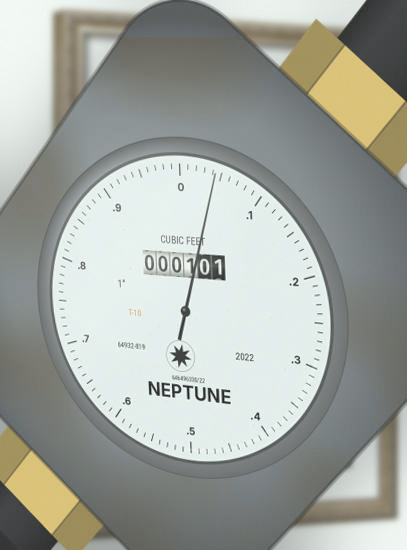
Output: 101.04,ft³
